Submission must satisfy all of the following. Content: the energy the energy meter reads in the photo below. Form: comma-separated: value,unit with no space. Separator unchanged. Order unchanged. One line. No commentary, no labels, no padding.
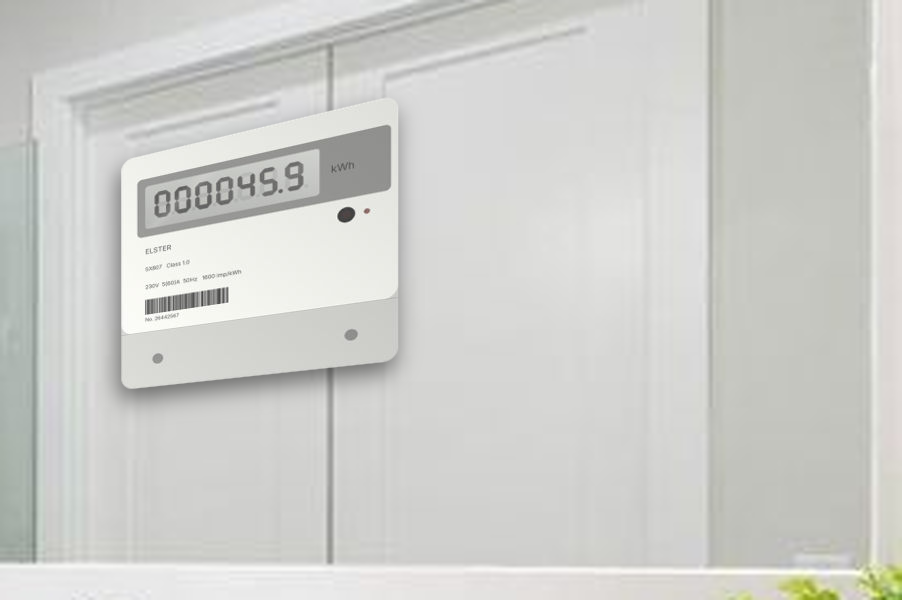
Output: 45.9,kWh
